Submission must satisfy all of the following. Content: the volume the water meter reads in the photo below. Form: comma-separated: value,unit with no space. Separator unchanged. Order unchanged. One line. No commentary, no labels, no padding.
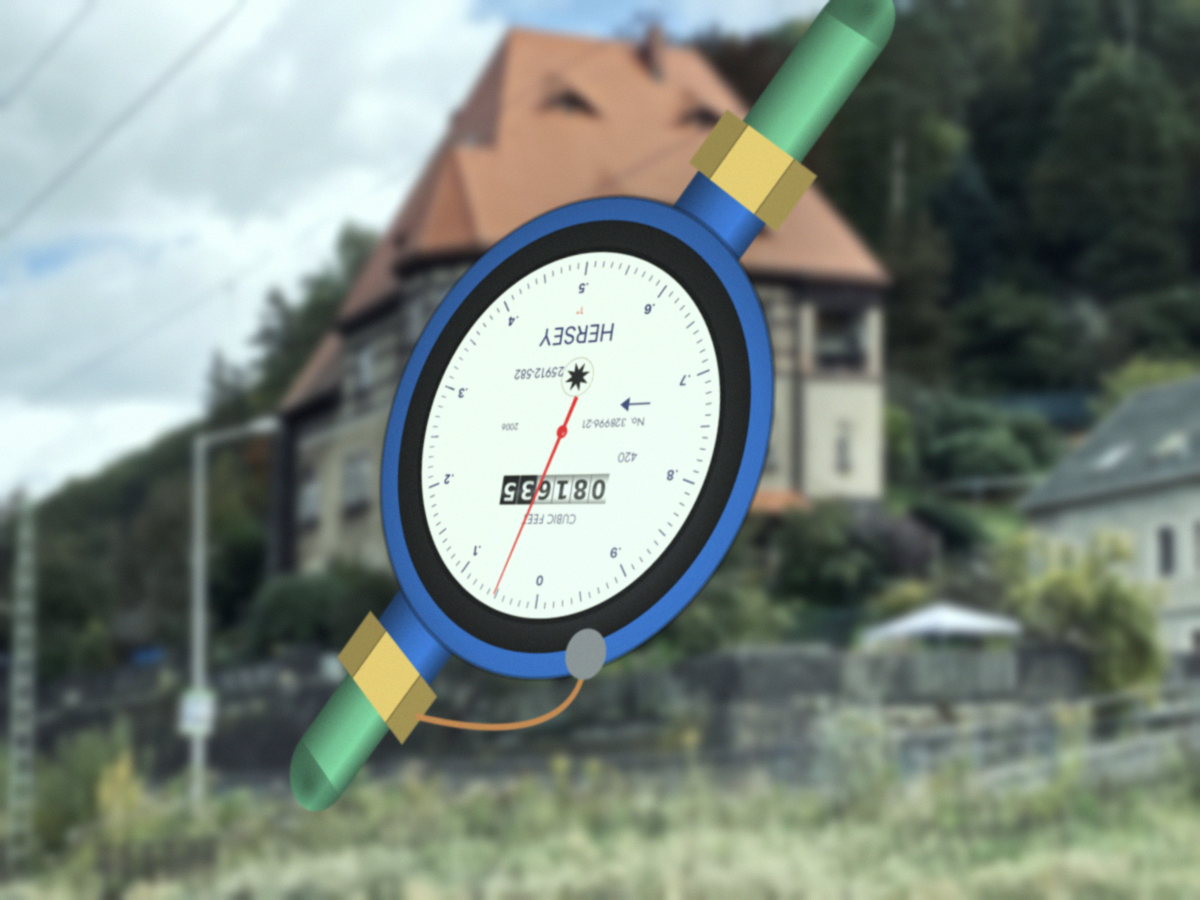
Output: 81635.05,ft³
